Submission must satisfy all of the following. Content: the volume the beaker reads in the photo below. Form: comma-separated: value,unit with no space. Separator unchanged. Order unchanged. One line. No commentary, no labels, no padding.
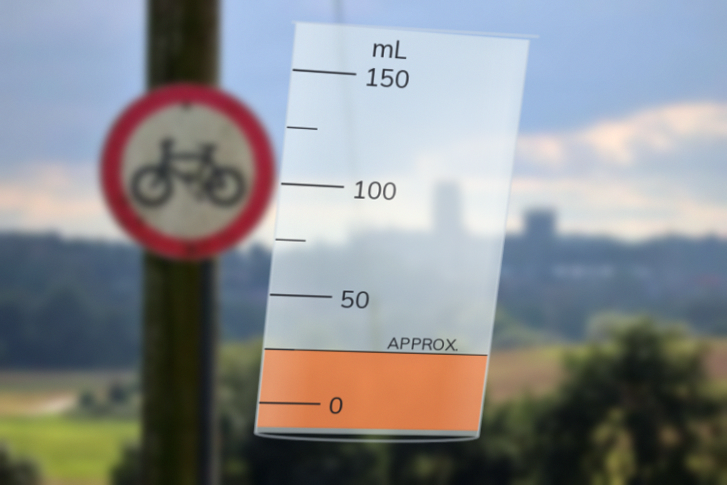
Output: 25,mL
